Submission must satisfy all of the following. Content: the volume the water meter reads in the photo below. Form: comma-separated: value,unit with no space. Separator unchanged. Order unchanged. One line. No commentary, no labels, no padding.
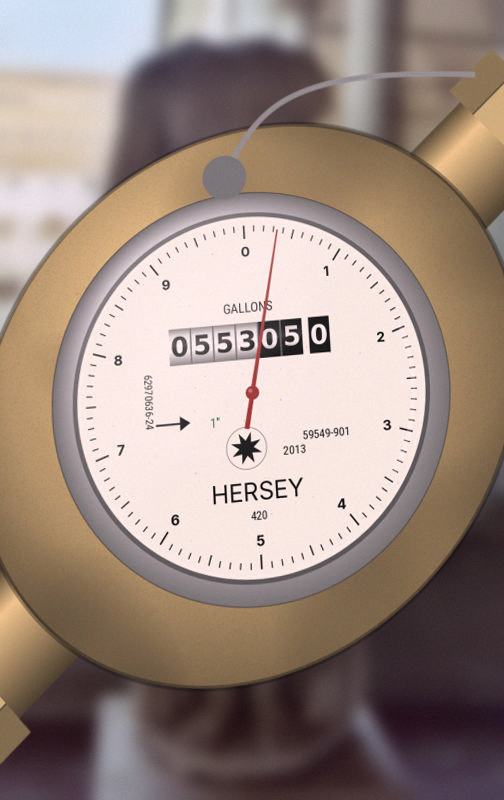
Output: 553050.3,gal
